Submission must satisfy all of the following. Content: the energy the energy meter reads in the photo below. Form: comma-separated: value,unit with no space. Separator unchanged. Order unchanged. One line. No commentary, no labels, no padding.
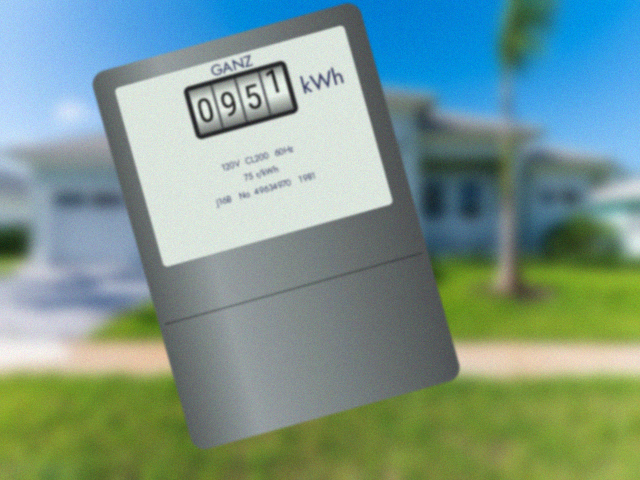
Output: 951,kWh
